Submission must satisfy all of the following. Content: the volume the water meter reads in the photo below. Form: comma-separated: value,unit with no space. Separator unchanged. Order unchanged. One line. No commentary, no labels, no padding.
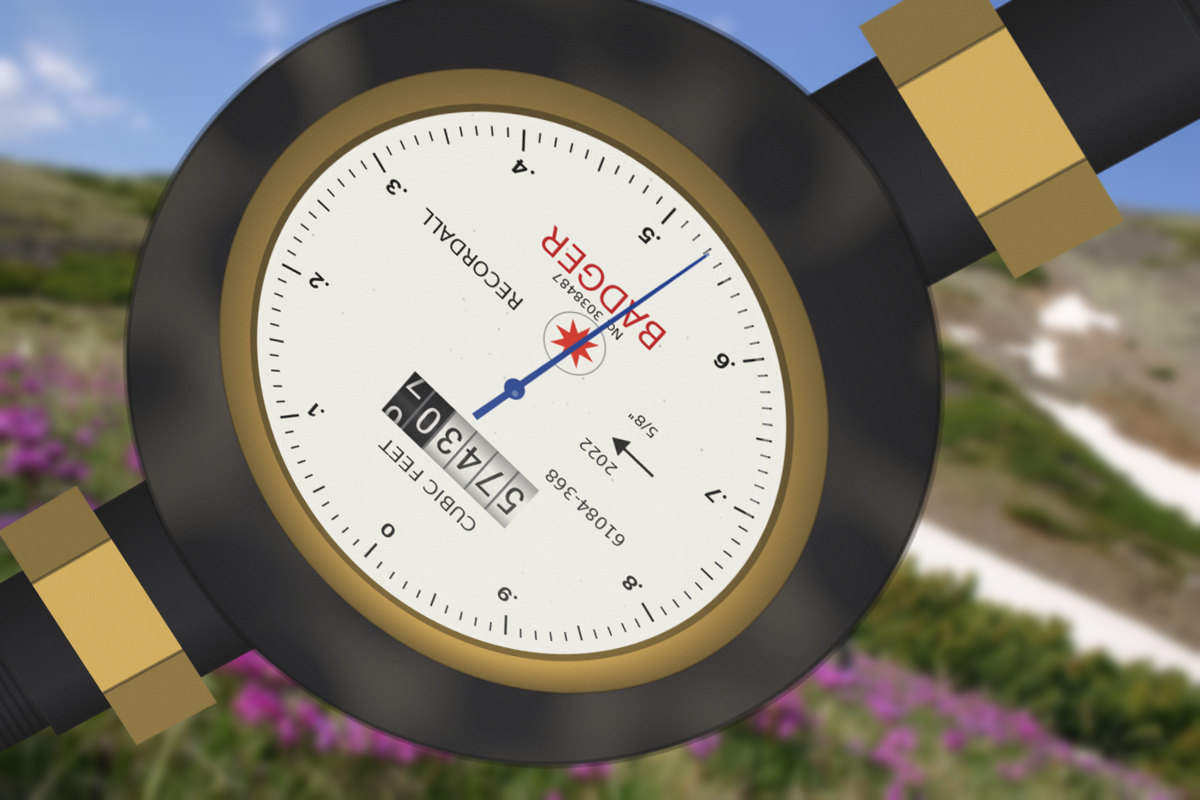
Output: 574306.53,ft³
